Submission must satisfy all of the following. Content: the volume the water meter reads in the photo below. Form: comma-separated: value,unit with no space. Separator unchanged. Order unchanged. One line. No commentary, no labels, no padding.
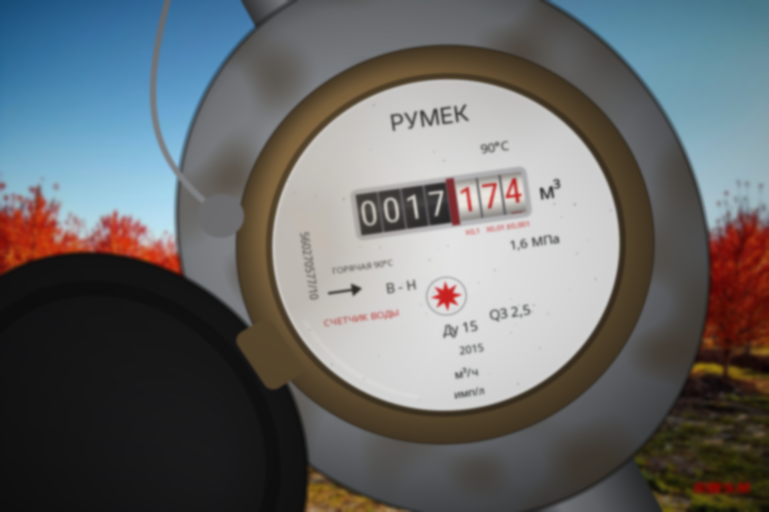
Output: 17.174,m³
